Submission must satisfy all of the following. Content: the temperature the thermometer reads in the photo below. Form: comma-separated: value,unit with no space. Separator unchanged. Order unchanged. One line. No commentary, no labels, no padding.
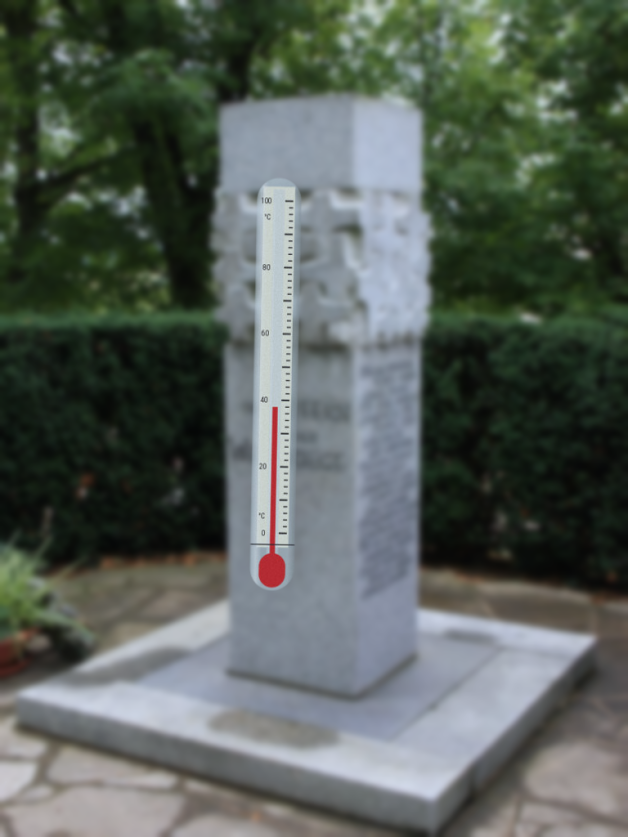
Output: 38,°C
